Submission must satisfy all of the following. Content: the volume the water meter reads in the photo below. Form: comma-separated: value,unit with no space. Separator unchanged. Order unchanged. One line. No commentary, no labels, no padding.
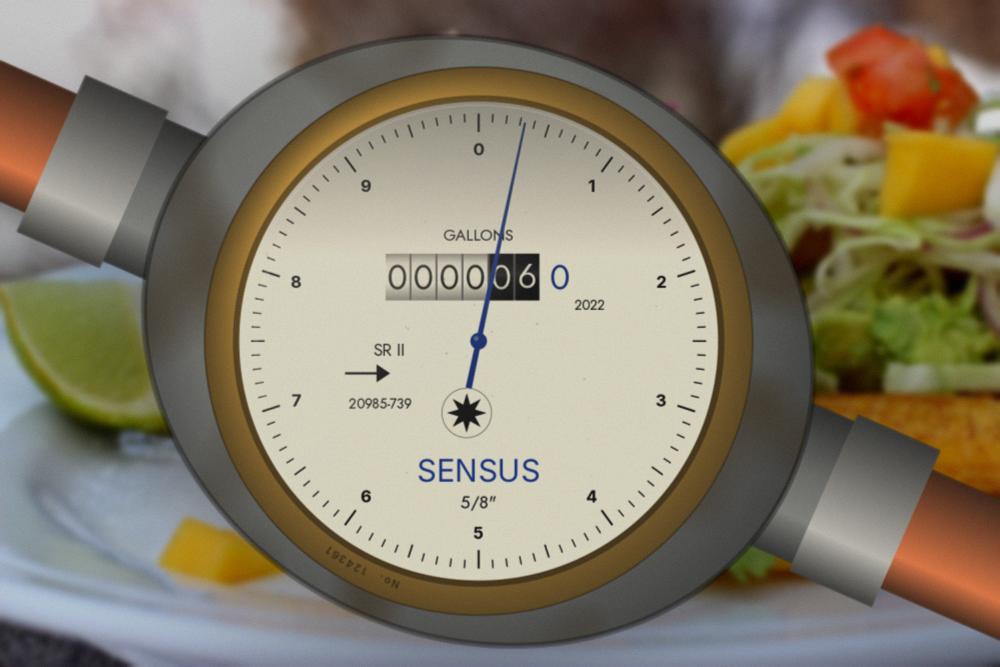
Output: 60.3,gal
